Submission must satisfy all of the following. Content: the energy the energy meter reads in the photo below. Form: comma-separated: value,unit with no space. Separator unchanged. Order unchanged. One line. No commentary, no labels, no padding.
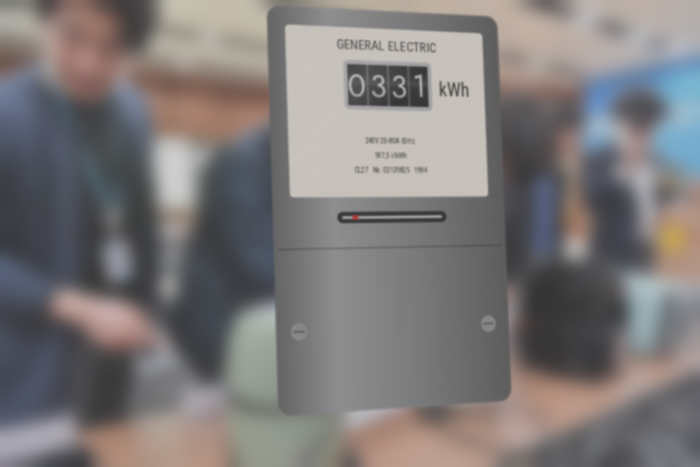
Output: 331,kWh
